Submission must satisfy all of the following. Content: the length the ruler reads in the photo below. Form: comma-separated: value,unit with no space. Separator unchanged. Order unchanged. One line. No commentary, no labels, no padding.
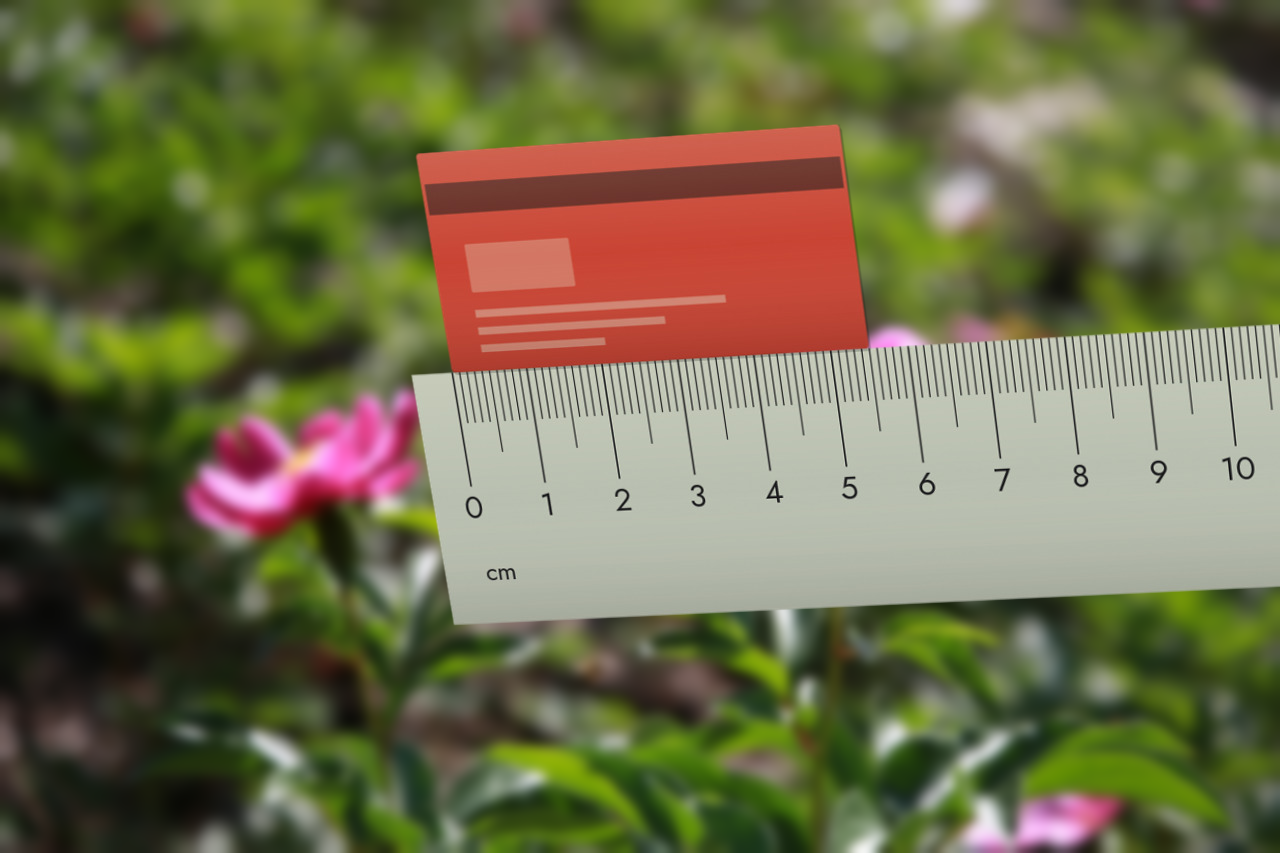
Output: 5.5,cm
